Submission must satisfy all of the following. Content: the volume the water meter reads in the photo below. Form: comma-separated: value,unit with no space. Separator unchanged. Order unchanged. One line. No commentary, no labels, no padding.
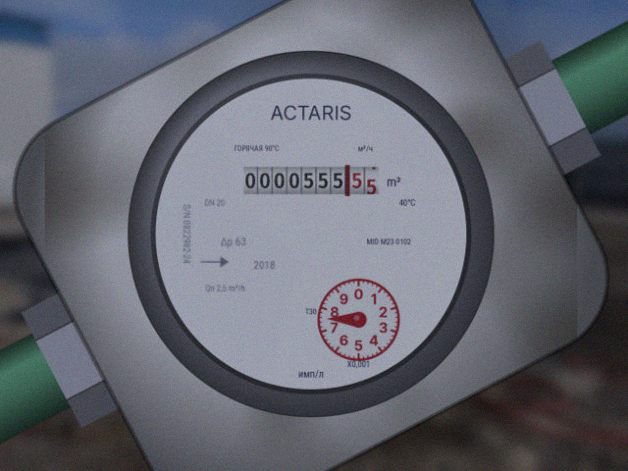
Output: 555.547,m³
